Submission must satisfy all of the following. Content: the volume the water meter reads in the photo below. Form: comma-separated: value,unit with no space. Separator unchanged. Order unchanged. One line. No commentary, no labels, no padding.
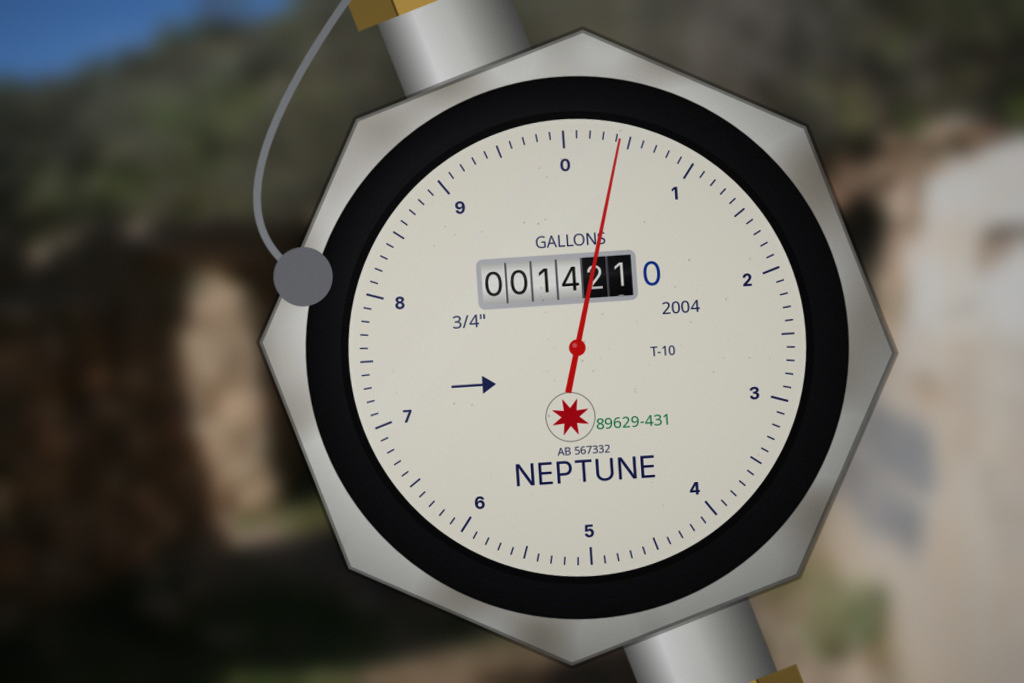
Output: 14210.4,gal
